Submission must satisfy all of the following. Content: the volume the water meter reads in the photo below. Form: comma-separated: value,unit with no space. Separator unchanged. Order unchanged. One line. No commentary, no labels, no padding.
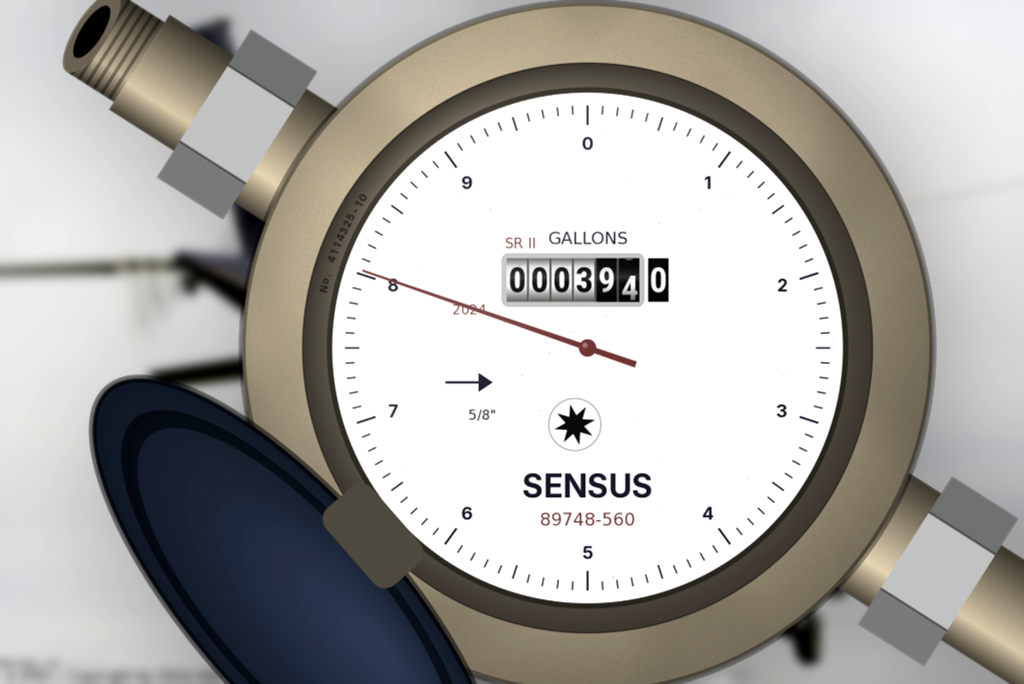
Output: 3938.0,gal
